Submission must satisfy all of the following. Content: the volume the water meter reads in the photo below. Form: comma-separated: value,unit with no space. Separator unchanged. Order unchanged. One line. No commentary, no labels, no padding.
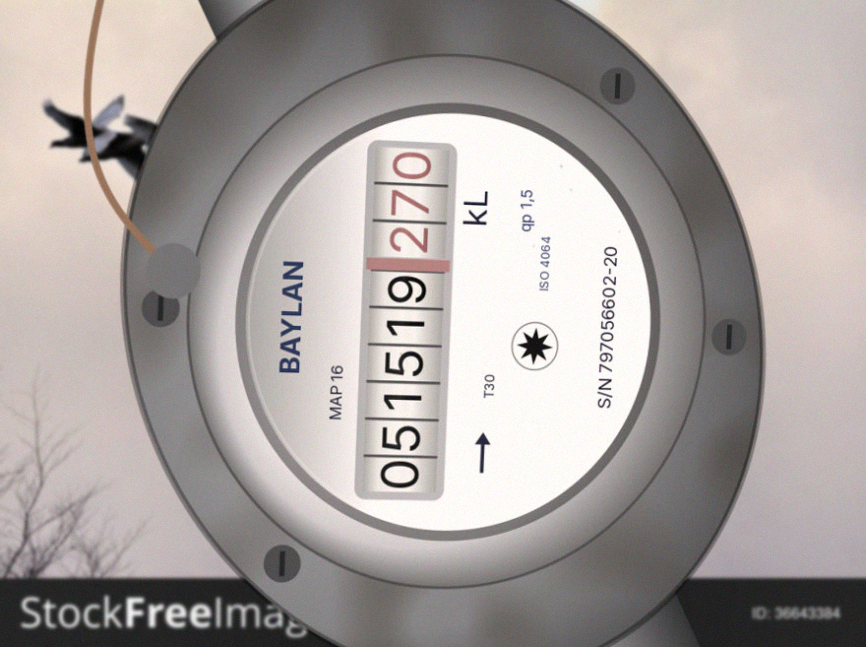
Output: 51519.270,kL
